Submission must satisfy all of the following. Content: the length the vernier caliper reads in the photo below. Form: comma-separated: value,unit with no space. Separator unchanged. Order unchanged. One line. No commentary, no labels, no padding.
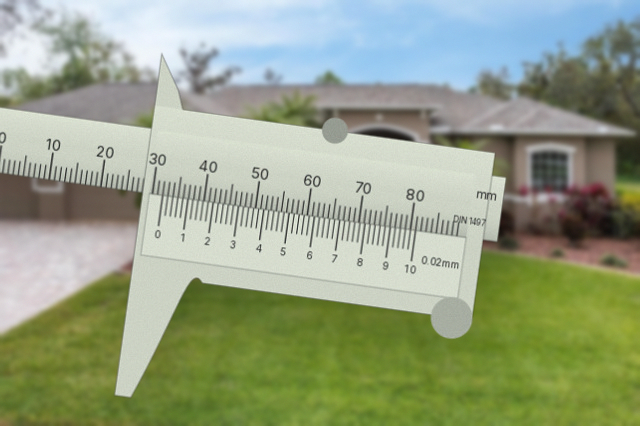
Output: 32.0,mm
